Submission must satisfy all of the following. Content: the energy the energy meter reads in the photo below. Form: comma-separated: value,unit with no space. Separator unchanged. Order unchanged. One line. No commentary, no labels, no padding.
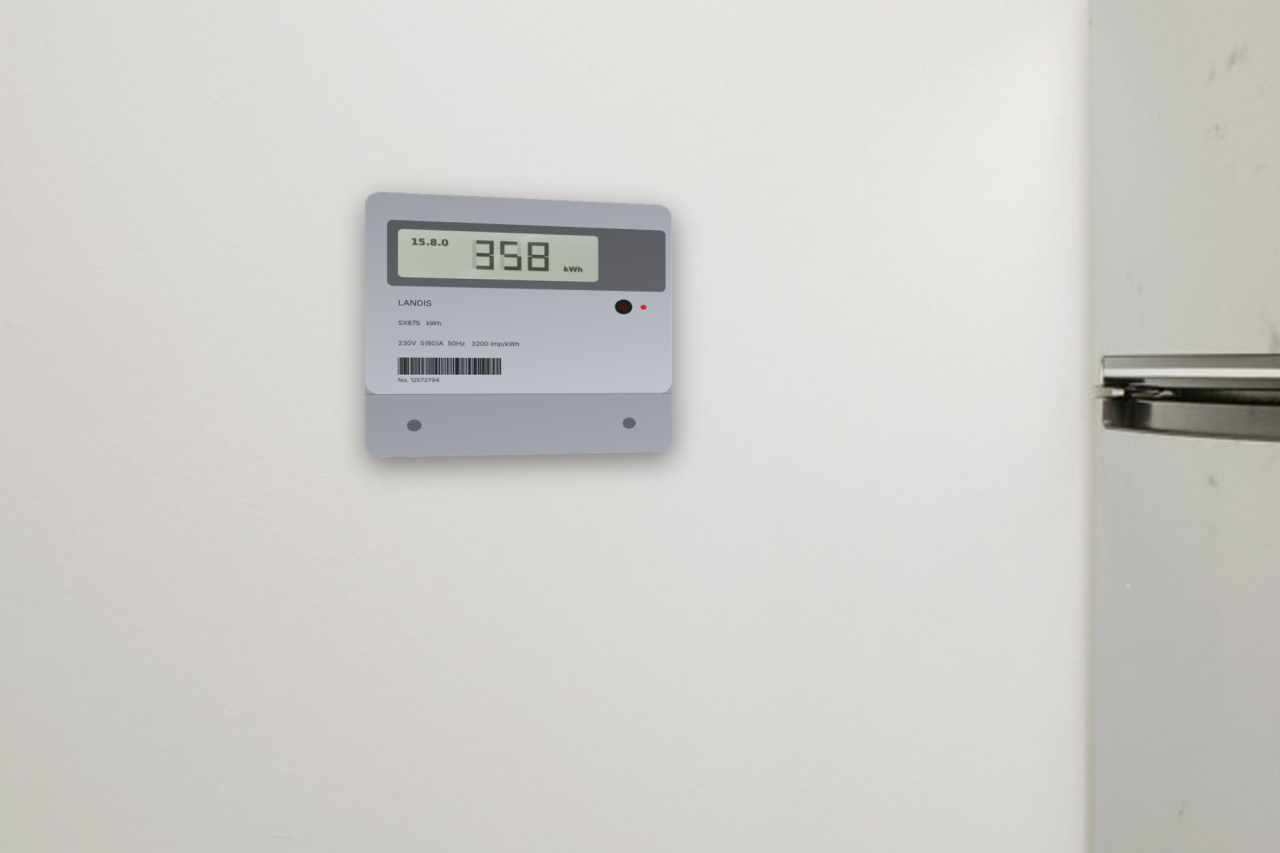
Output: 358,kWh
